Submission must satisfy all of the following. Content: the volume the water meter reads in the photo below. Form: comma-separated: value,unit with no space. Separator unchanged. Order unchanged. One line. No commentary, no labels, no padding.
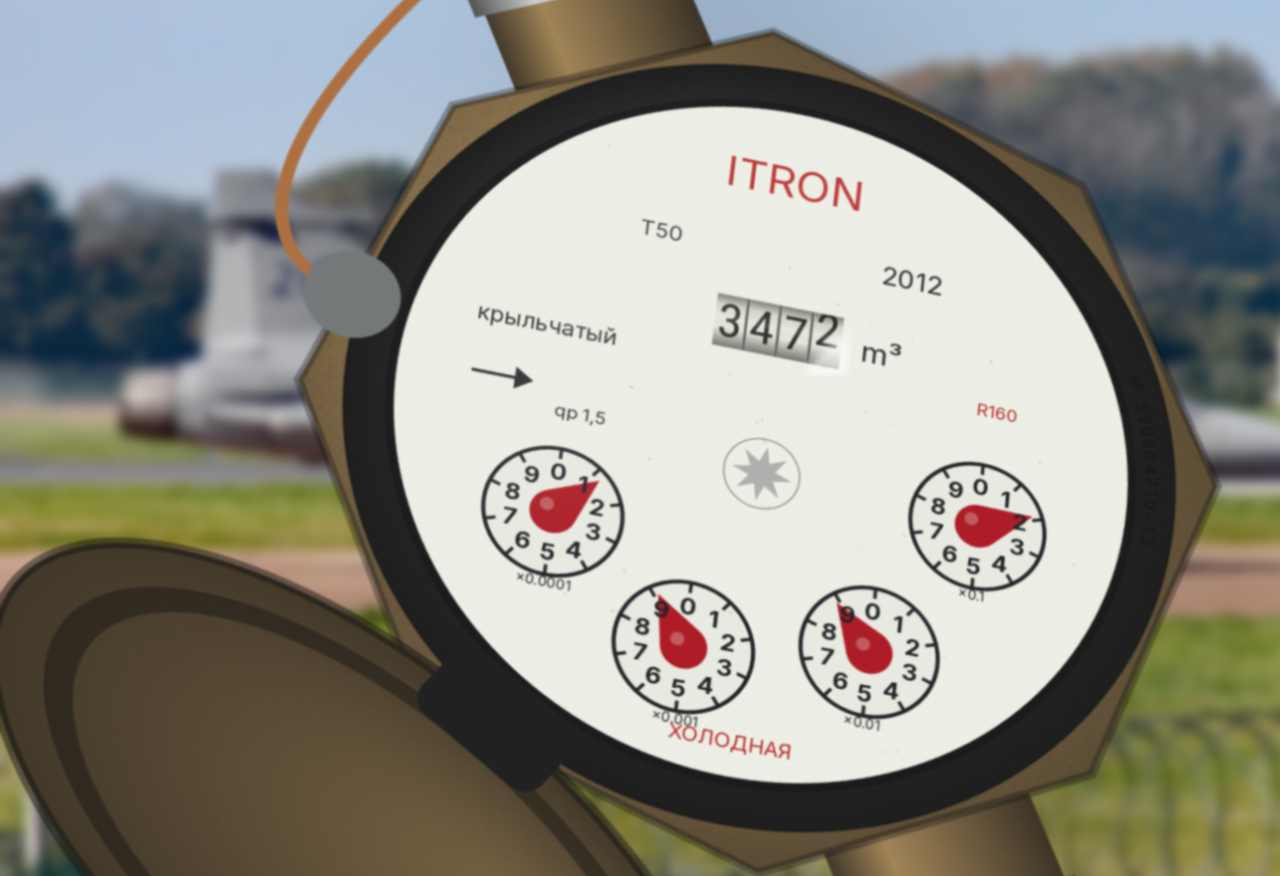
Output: 3472.1891,m³
